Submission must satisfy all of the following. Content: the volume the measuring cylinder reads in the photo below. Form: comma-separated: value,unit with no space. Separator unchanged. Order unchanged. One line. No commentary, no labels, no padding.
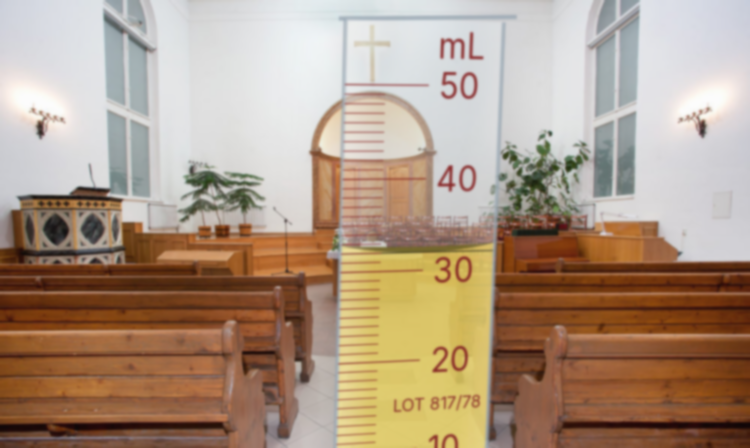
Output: 32,mL
